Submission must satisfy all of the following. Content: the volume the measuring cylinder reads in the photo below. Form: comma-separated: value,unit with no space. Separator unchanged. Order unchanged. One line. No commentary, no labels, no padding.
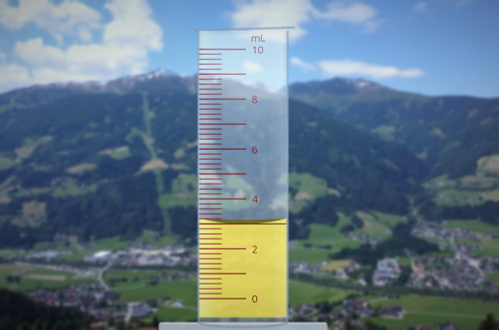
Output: 3,mL
